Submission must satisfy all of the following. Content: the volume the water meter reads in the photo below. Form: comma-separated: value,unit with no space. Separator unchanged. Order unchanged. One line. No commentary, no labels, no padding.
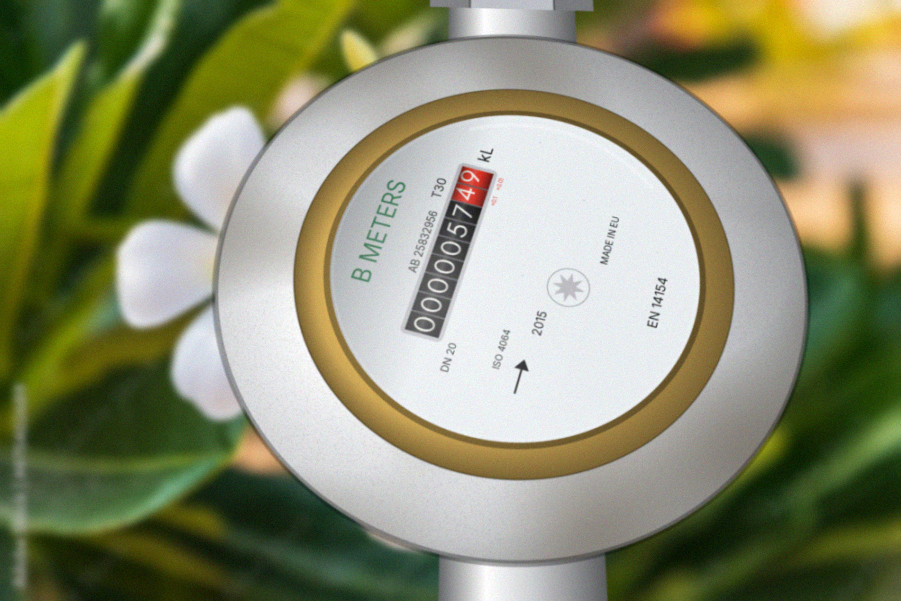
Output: 57.49,kL
